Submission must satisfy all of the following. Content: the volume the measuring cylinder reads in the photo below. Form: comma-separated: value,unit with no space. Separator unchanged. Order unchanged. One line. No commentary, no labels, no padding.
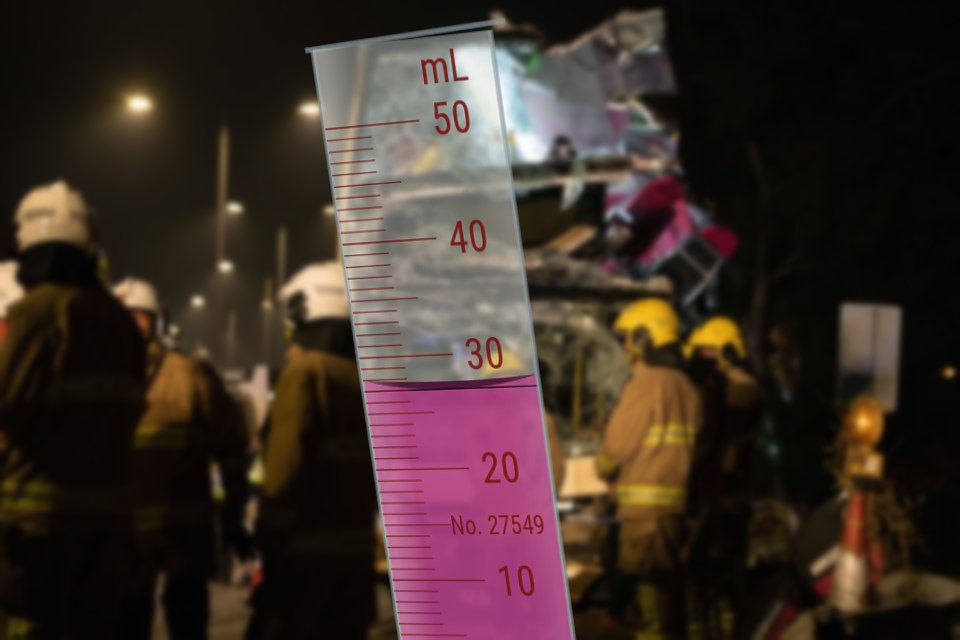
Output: 27,mL
